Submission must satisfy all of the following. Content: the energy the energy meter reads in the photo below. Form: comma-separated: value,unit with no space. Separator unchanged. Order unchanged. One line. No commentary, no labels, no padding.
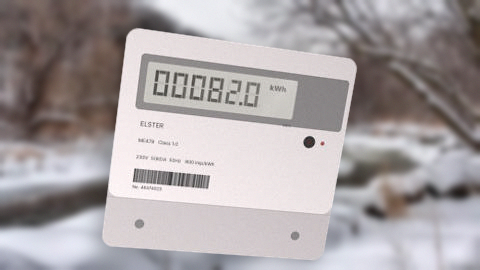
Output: 82.0,kWh
